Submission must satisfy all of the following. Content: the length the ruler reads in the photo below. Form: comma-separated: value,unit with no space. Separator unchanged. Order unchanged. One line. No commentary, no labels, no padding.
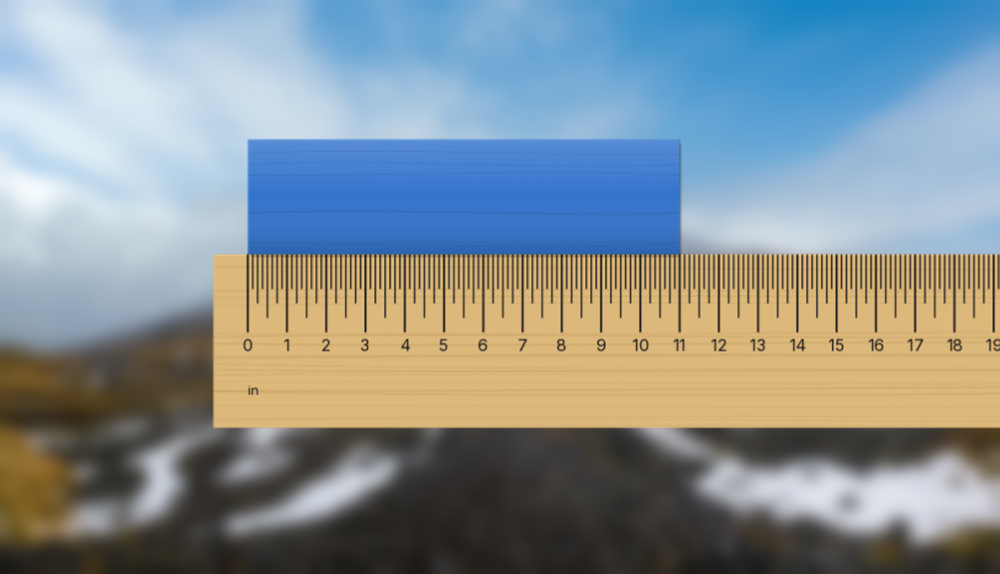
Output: 11,in
